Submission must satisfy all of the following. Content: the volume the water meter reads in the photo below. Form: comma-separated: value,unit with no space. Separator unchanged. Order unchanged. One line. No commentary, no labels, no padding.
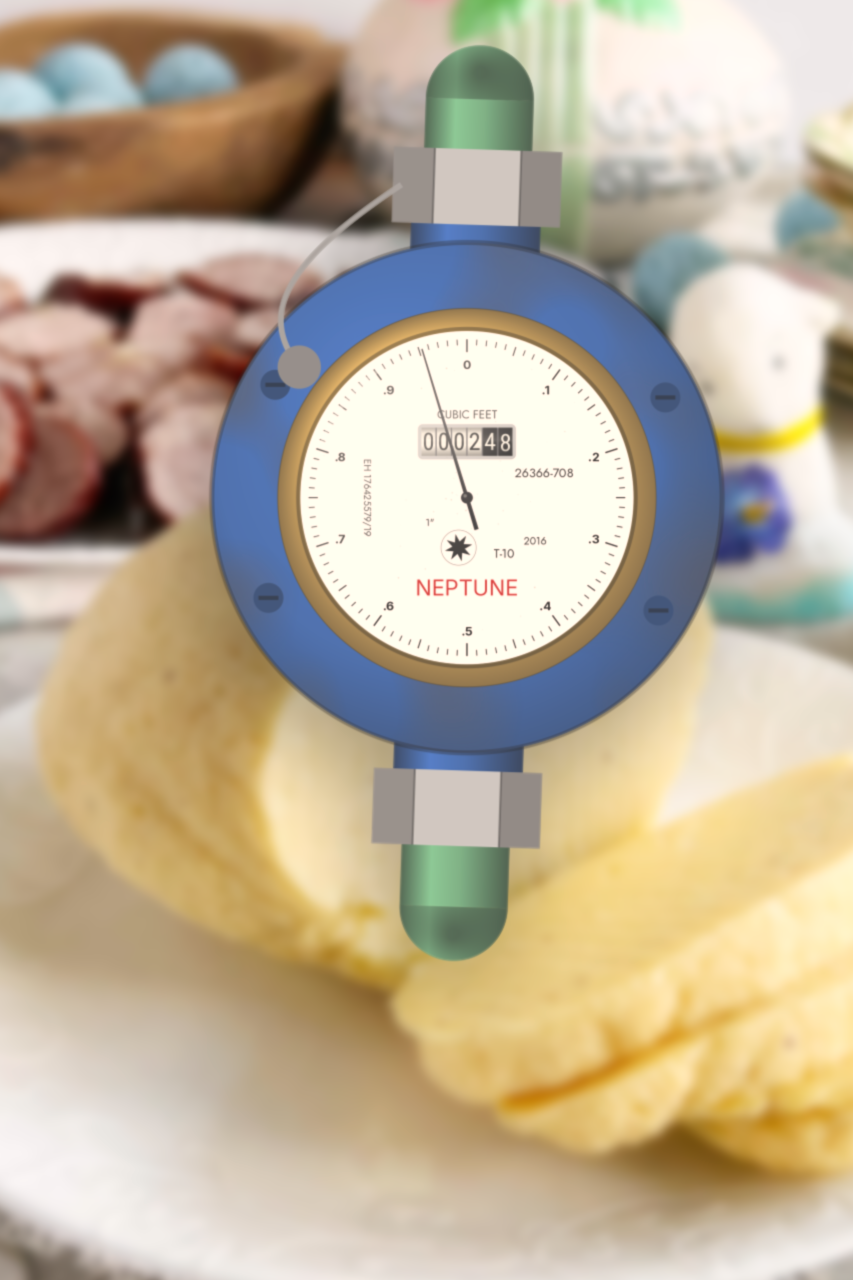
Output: 247.95,ft³
